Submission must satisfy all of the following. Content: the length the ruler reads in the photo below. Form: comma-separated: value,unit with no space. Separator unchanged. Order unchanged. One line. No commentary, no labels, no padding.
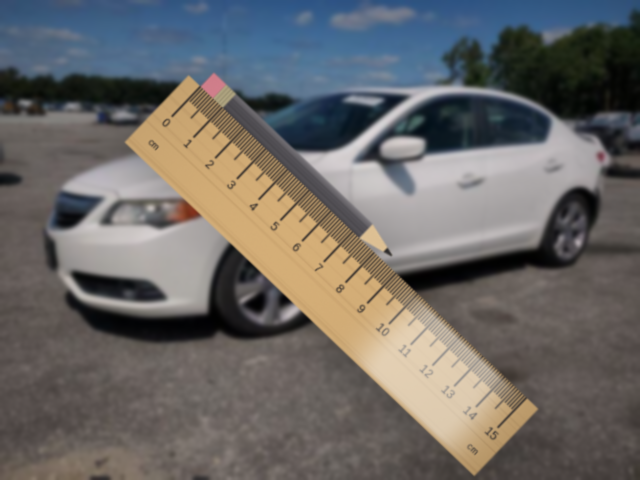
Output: 8.5,cm
